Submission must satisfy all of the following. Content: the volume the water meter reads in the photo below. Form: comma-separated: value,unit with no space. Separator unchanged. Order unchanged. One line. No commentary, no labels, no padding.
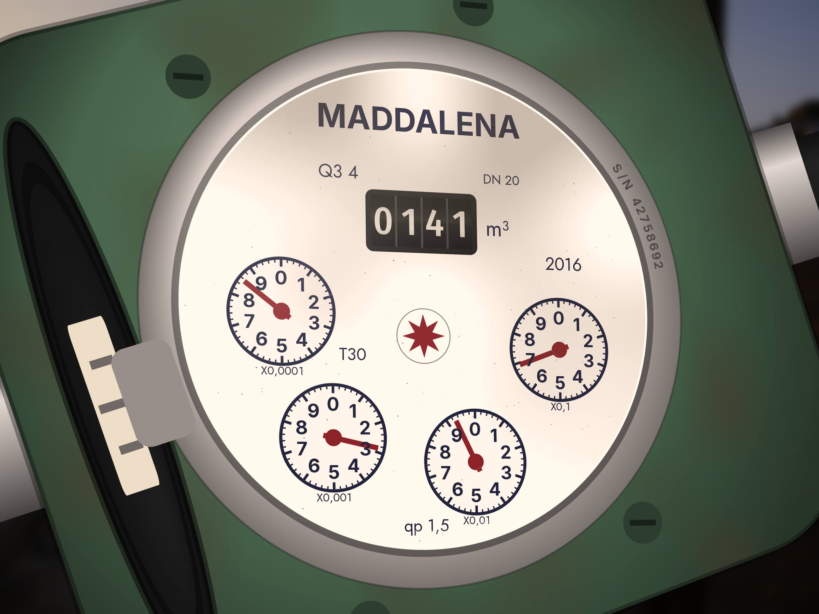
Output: 141.6928,m³
